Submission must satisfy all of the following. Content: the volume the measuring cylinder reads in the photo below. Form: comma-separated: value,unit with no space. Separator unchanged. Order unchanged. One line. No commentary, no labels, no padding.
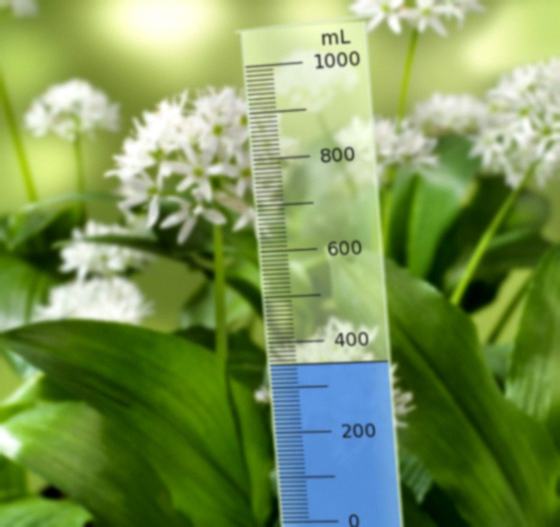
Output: 350,mL
